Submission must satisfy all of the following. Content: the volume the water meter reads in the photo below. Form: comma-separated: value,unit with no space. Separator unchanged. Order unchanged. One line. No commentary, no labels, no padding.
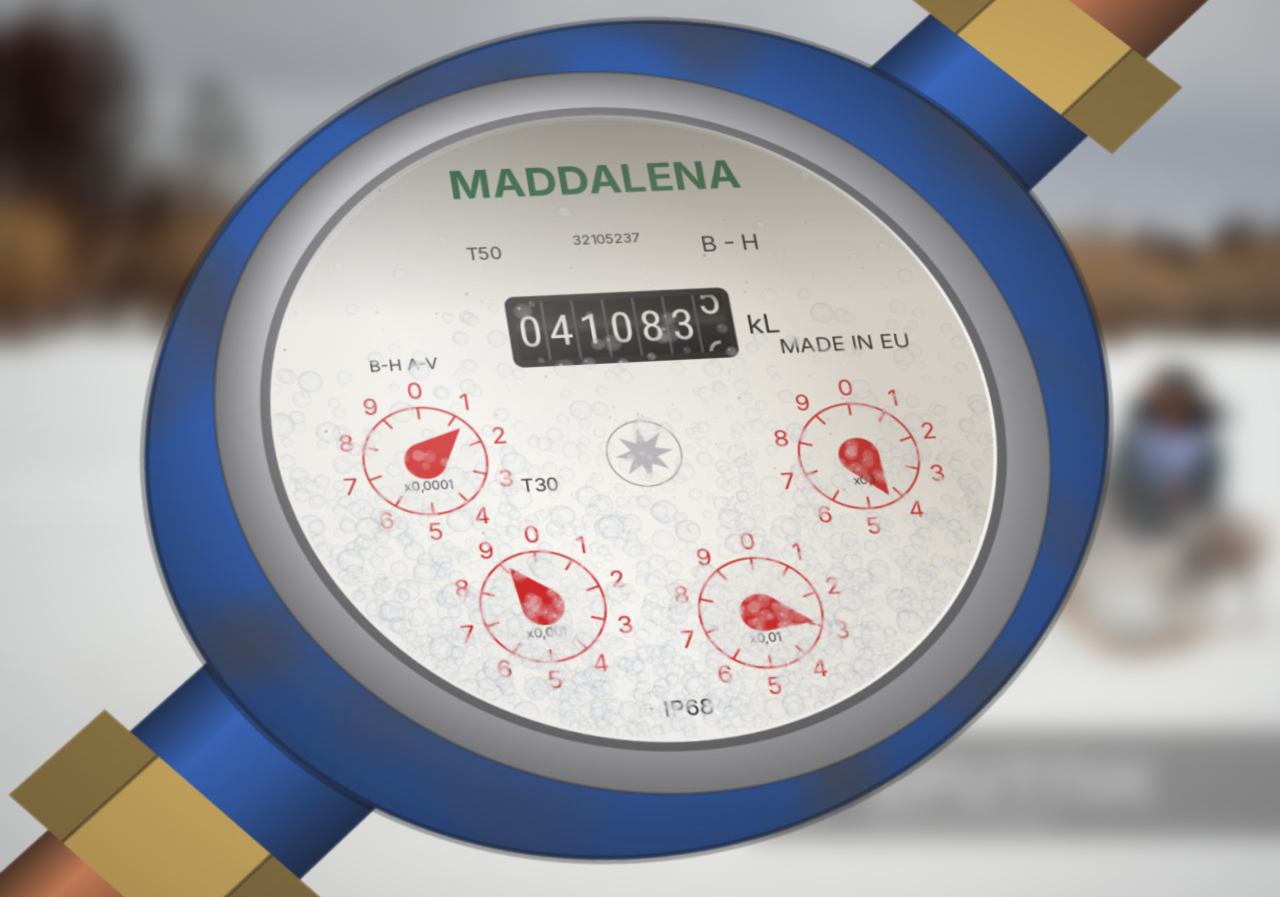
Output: 410835.4291,kL
